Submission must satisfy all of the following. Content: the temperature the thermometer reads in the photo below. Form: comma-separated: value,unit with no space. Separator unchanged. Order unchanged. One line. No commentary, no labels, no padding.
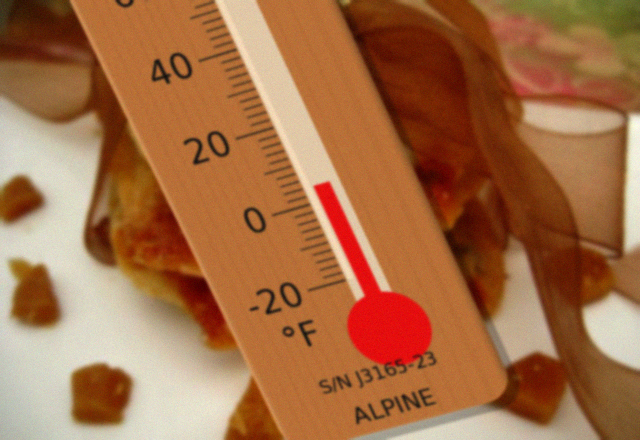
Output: 4,°F
